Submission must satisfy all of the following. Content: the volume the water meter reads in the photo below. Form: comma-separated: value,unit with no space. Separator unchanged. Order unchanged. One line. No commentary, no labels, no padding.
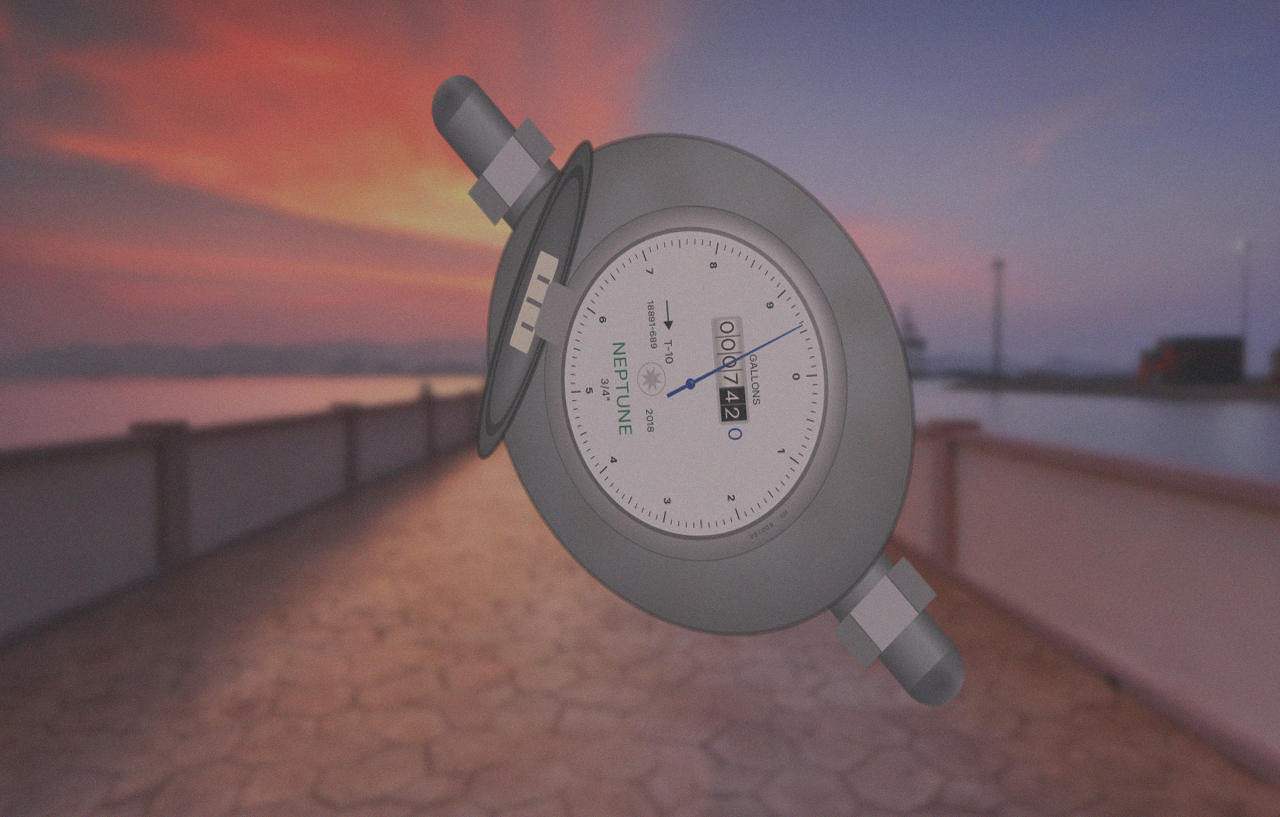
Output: 7419.4,gal
